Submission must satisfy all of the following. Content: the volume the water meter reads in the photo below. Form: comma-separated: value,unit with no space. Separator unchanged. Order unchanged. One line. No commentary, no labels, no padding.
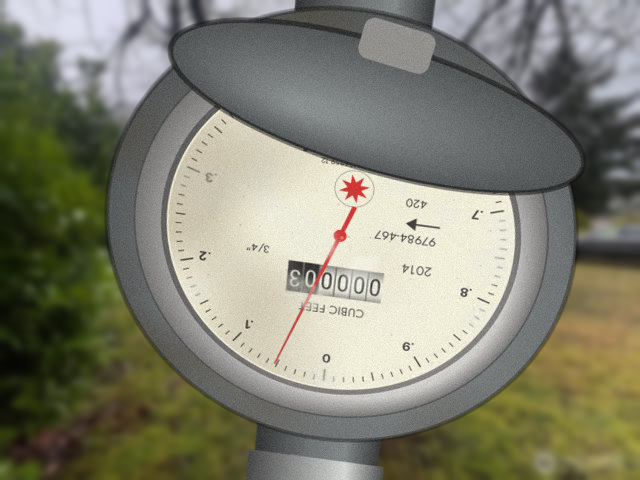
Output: 3.05,ft³
